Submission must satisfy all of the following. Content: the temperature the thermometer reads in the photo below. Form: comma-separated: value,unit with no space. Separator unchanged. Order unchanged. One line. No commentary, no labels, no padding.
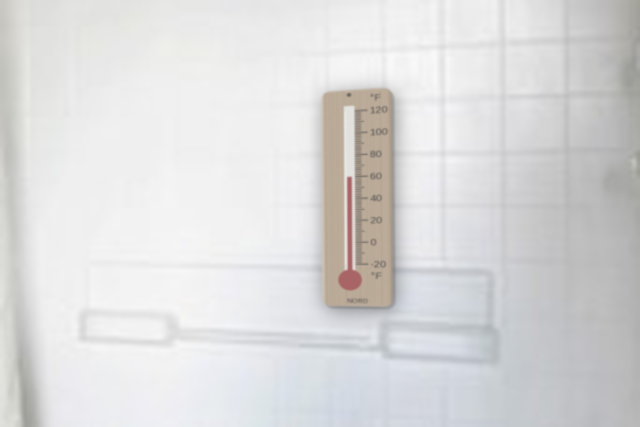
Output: 60,°F
